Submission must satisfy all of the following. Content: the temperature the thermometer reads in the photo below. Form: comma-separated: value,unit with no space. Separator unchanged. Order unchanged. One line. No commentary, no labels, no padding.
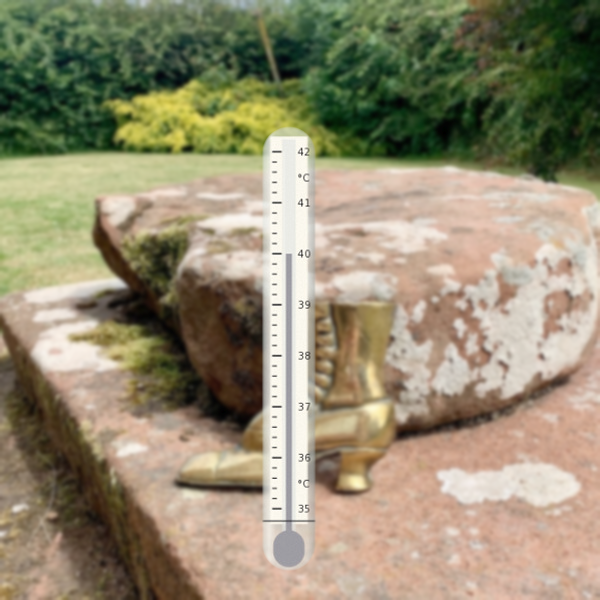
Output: 40,°C
